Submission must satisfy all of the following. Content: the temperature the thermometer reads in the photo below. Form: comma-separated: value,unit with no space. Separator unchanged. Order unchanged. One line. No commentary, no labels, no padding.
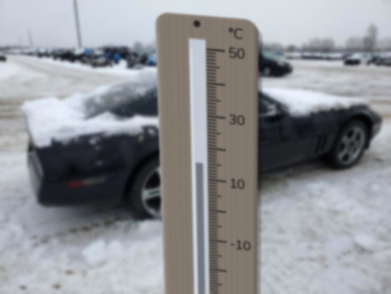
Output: 15,°C
